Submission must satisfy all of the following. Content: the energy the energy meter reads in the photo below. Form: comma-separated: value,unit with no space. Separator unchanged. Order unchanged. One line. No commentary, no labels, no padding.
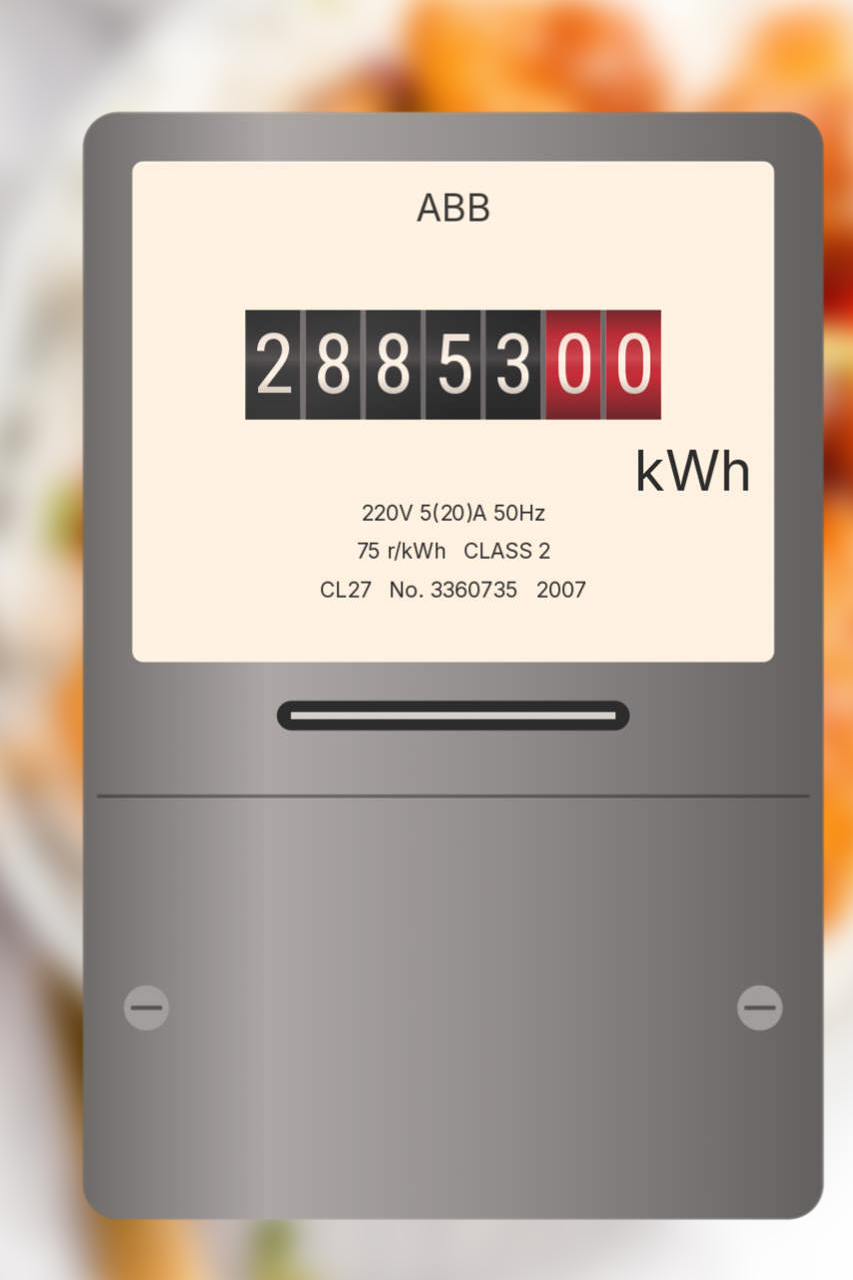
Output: 28853.00,kWh
